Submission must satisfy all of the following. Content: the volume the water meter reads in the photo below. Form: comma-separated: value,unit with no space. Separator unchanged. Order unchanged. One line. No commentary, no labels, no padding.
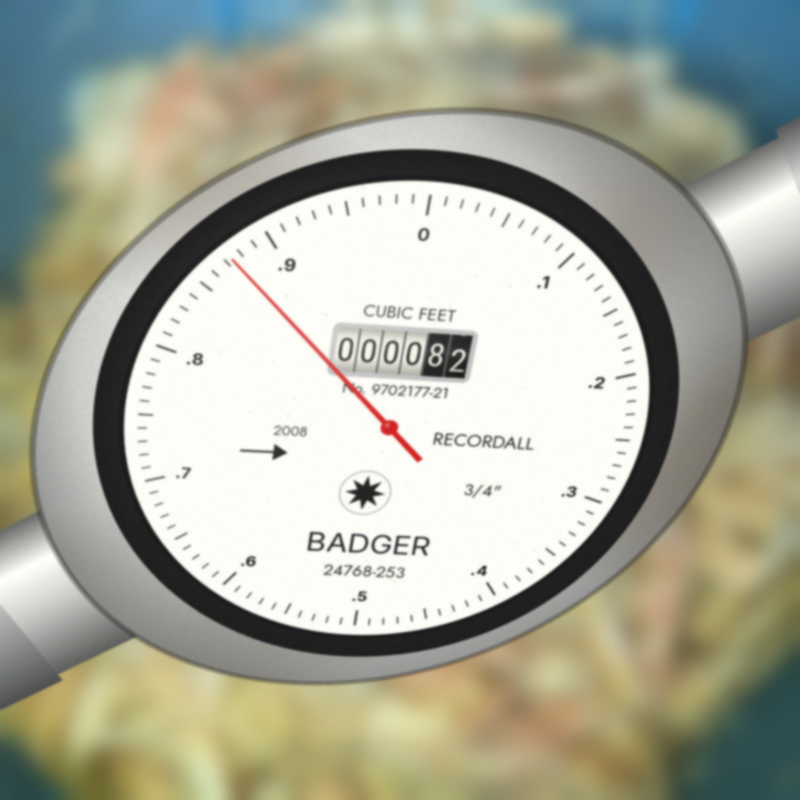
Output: 81.87,ft³
